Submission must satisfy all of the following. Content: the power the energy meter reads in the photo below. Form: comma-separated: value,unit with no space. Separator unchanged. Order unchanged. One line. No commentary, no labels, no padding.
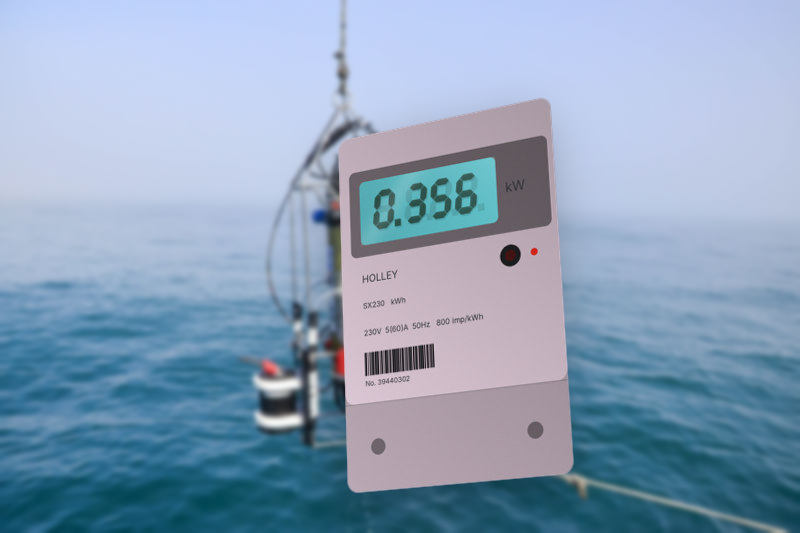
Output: 0.356,kW
